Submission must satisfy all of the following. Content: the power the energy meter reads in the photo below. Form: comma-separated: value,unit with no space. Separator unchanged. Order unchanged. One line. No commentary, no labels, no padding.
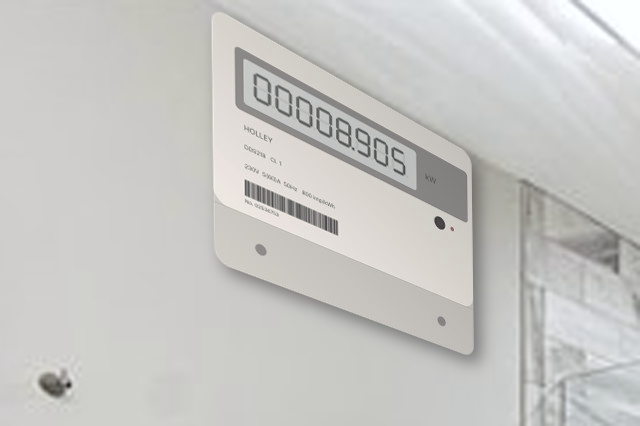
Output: 8.905,kW
